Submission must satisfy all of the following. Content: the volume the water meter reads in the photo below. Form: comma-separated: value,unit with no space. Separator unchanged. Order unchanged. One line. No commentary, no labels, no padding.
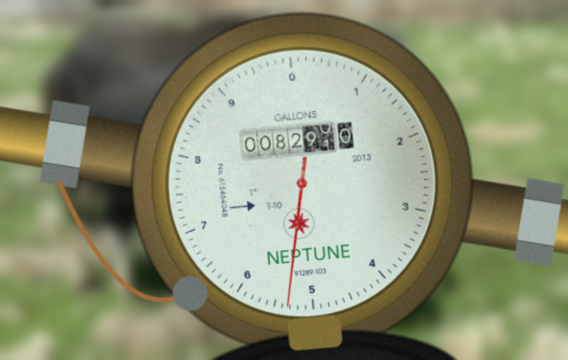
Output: 82905.3,gal
